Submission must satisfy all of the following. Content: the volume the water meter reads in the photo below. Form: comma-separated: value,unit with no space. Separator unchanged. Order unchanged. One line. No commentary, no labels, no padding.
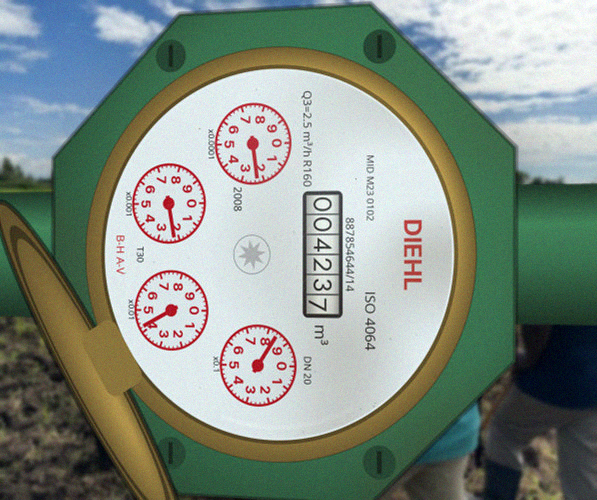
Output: 4236.8422,m³
